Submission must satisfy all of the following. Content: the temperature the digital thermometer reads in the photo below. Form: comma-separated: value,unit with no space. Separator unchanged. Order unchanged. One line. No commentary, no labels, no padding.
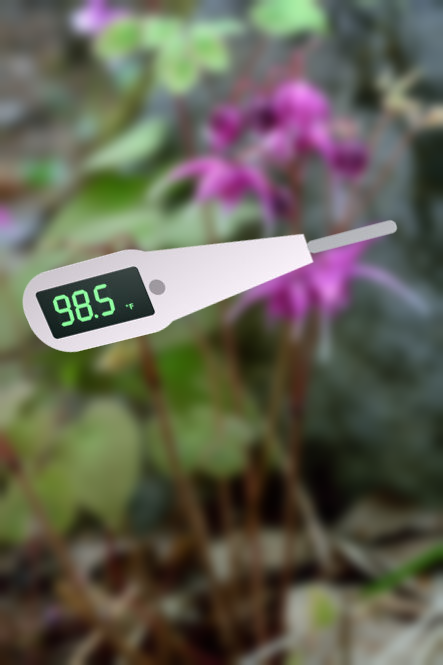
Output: 98.5,°F
